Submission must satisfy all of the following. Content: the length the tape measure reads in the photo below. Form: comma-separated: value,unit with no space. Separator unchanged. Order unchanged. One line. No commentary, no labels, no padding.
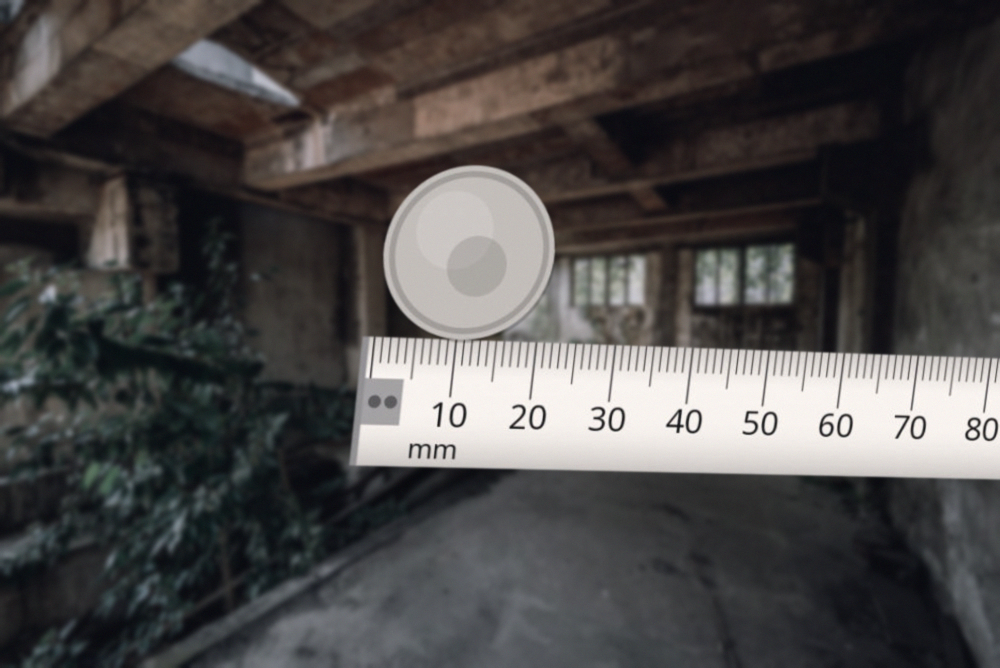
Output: 21,mm
